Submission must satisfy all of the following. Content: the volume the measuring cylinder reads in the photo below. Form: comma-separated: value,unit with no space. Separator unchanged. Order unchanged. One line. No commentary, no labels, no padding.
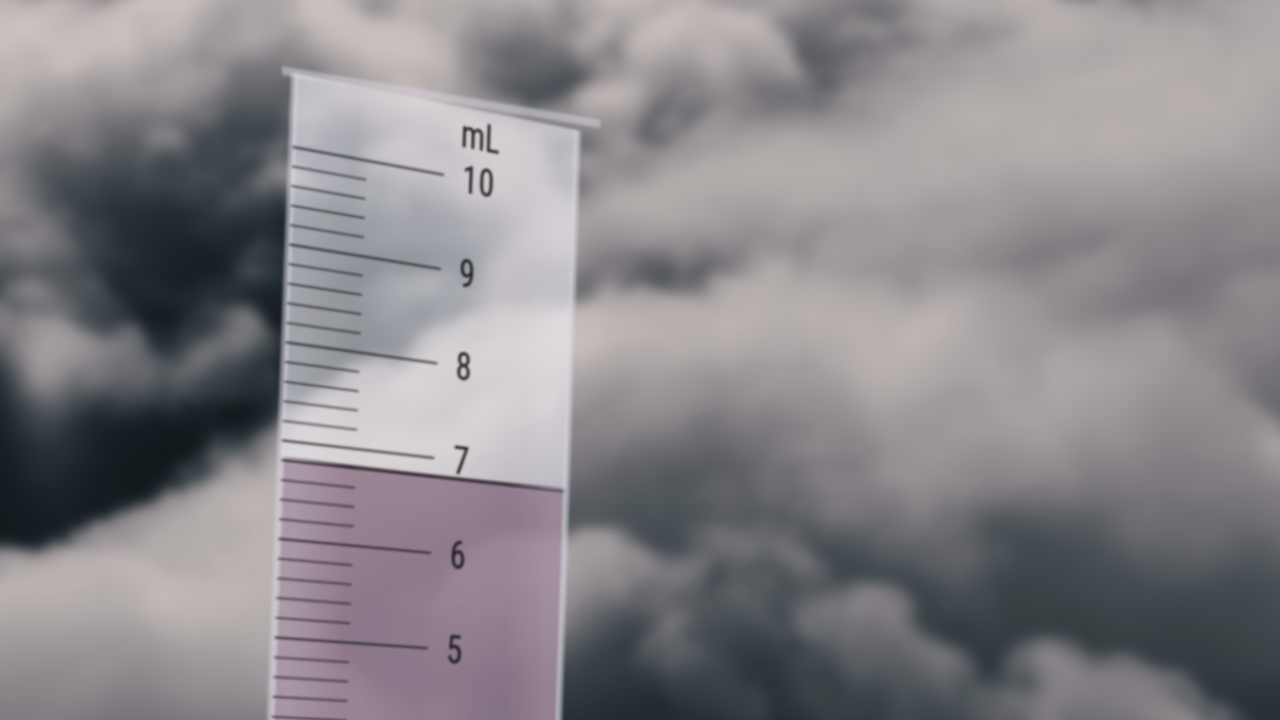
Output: 6.8,mL
